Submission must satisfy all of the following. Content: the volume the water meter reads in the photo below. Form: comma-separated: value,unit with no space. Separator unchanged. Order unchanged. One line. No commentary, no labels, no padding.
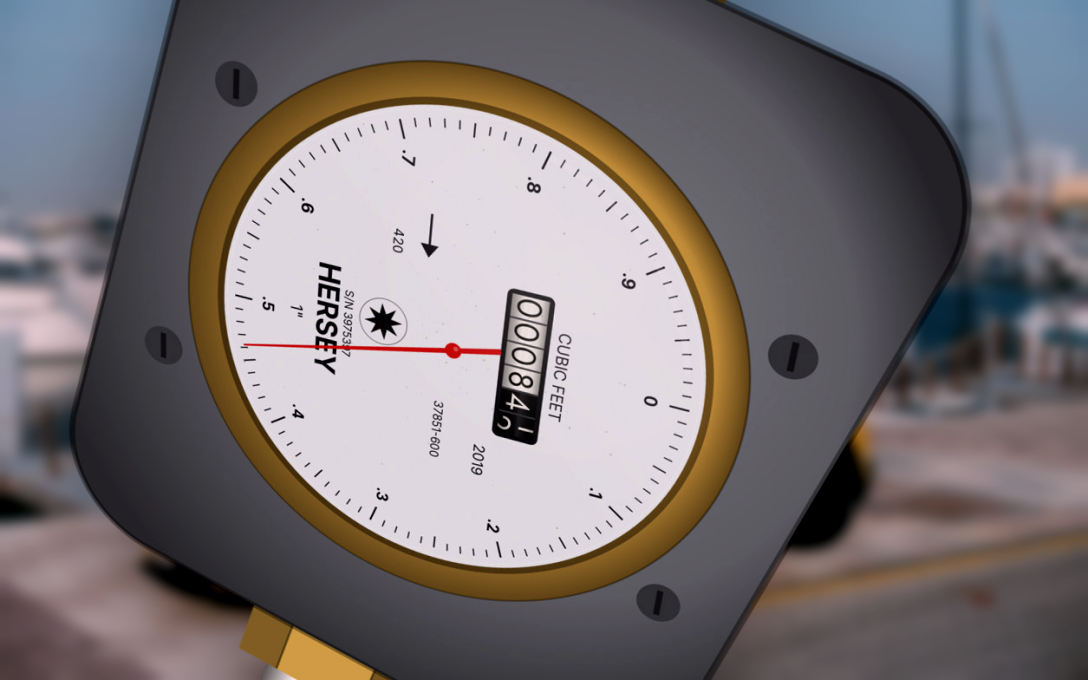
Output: 841.46,ft³
